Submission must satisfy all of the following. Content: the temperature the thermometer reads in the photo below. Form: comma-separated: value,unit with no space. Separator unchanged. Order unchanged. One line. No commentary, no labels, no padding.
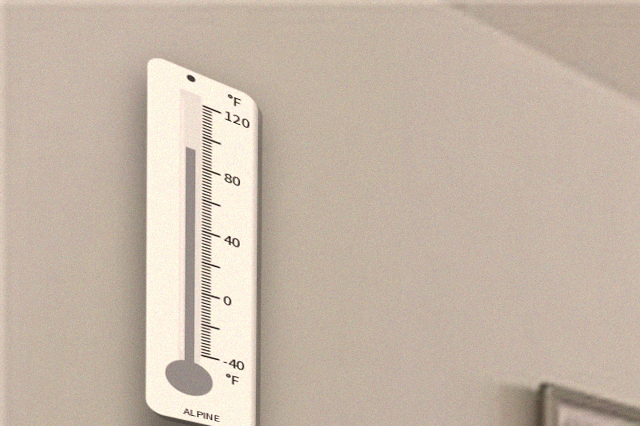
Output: 90,°F
